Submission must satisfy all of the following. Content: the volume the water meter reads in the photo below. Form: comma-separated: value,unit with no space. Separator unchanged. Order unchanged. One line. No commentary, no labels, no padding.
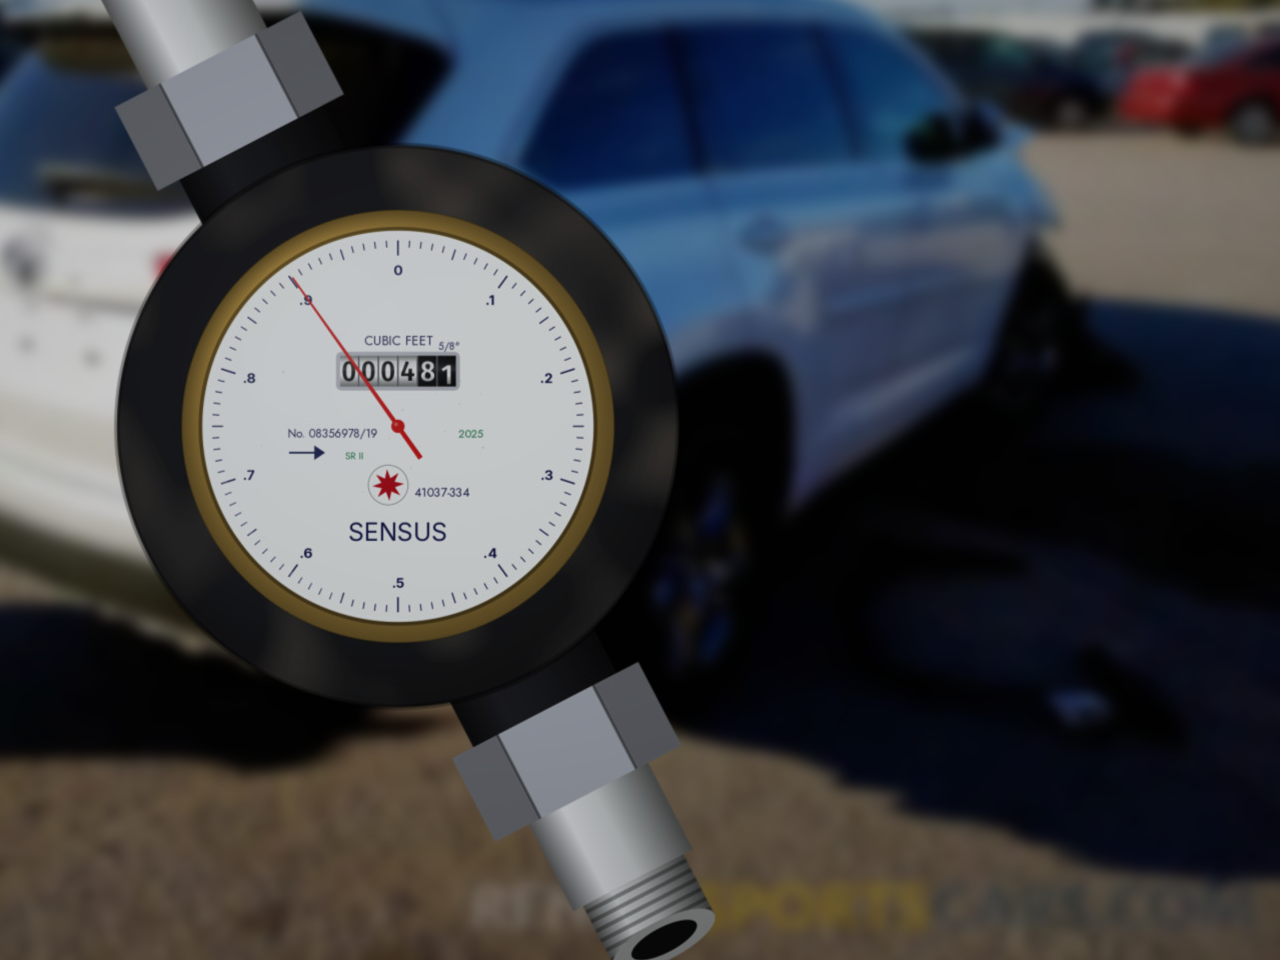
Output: 480.90,ft³
